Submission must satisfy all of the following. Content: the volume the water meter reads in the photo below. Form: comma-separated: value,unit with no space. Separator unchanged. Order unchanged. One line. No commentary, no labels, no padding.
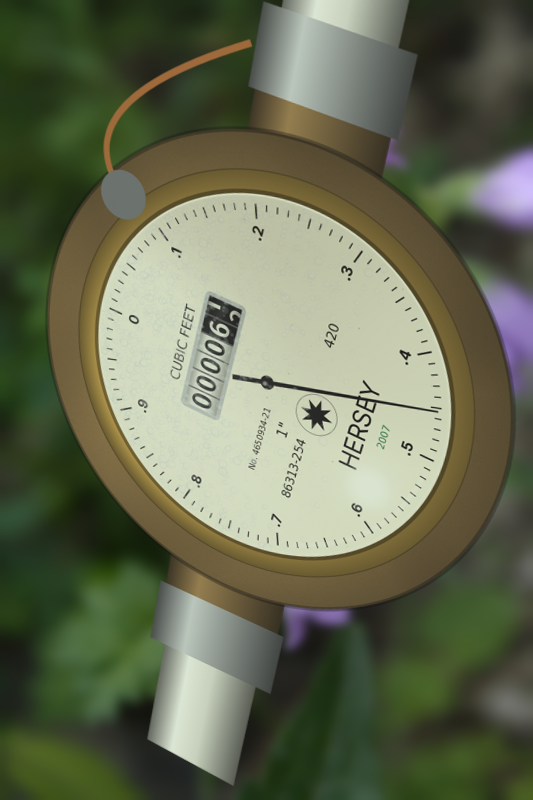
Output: 61.45,ft³
